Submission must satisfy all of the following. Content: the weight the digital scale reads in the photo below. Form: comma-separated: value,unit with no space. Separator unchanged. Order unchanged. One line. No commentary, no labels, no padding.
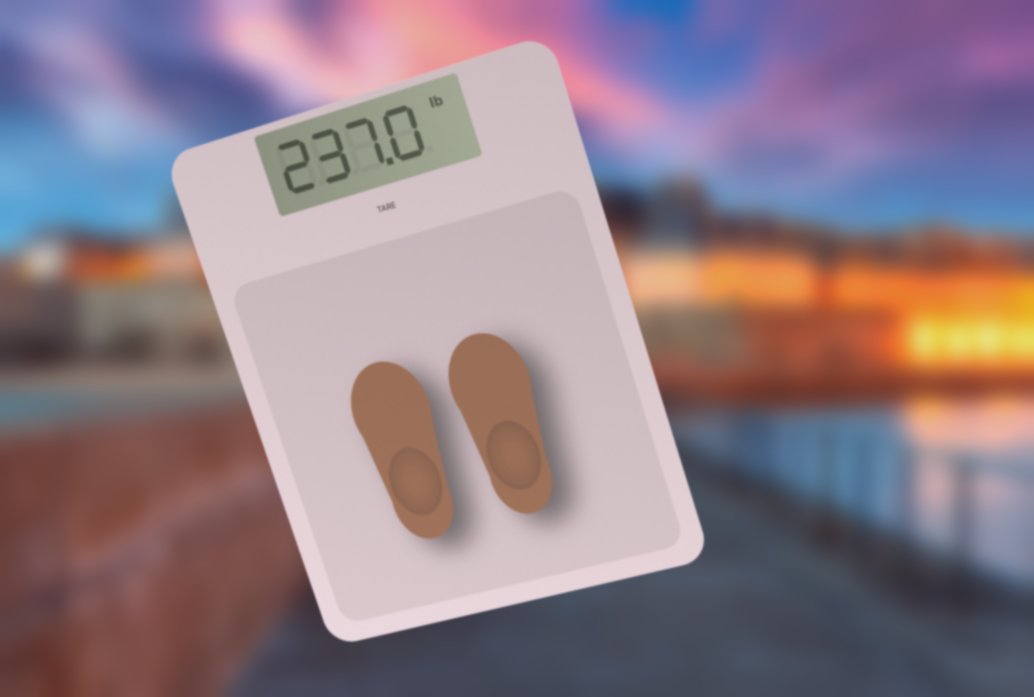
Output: 237.0,lb
